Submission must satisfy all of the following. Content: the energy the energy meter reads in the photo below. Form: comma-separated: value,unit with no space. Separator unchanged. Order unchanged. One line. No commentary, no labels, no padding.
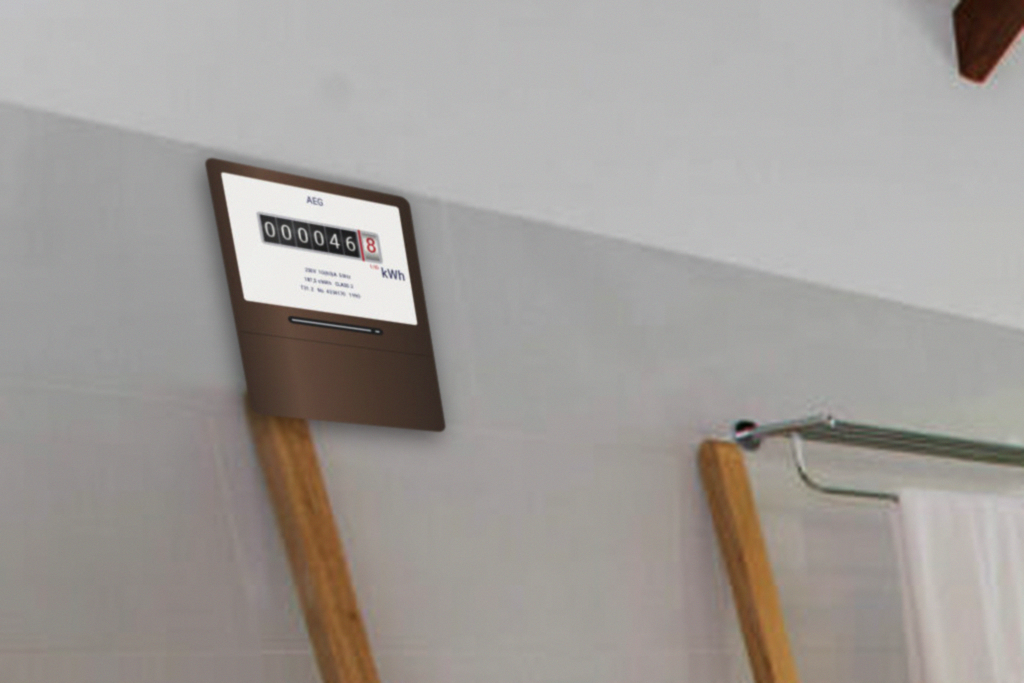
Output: 46.8,kWh
